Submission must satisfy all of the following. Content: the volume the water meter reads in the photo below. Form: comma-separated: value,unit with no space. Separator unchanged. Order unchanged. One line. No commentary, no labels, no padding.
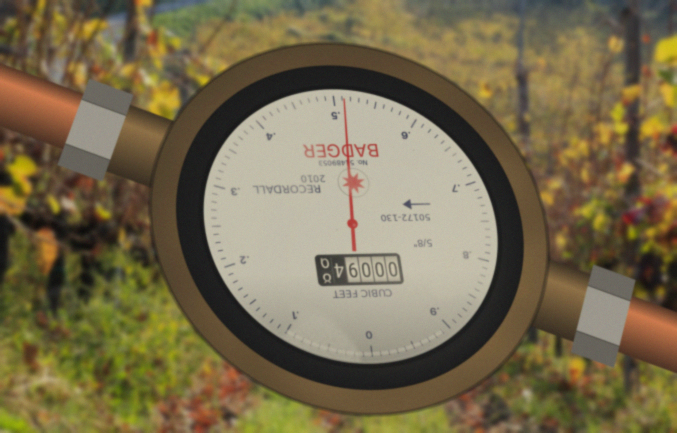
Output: 948.51,ft³
